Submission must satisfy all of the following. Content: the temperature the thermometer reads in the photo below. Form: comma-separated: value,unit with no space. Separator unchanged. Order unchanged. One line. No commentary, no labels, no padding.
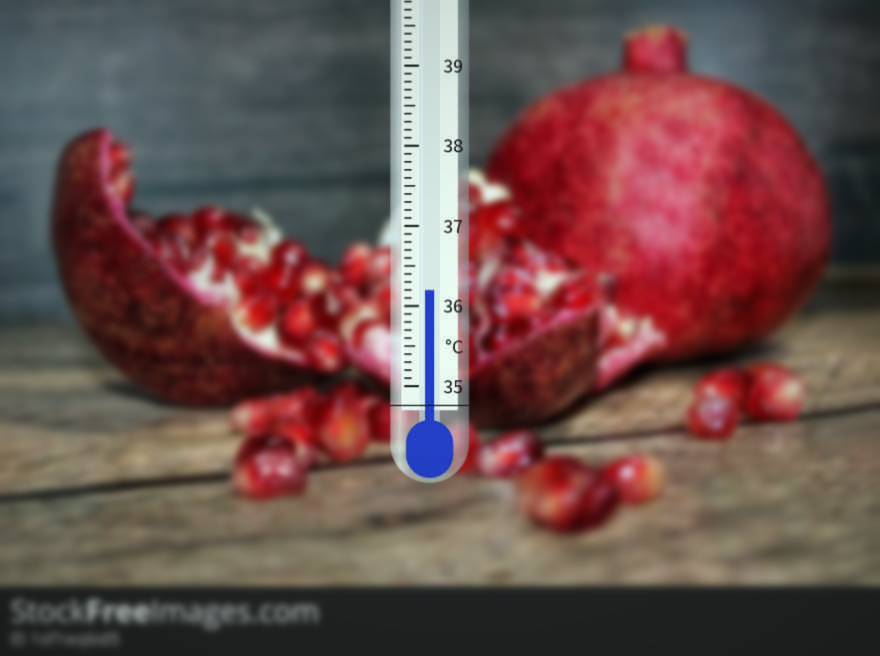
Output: 36.2,°C
